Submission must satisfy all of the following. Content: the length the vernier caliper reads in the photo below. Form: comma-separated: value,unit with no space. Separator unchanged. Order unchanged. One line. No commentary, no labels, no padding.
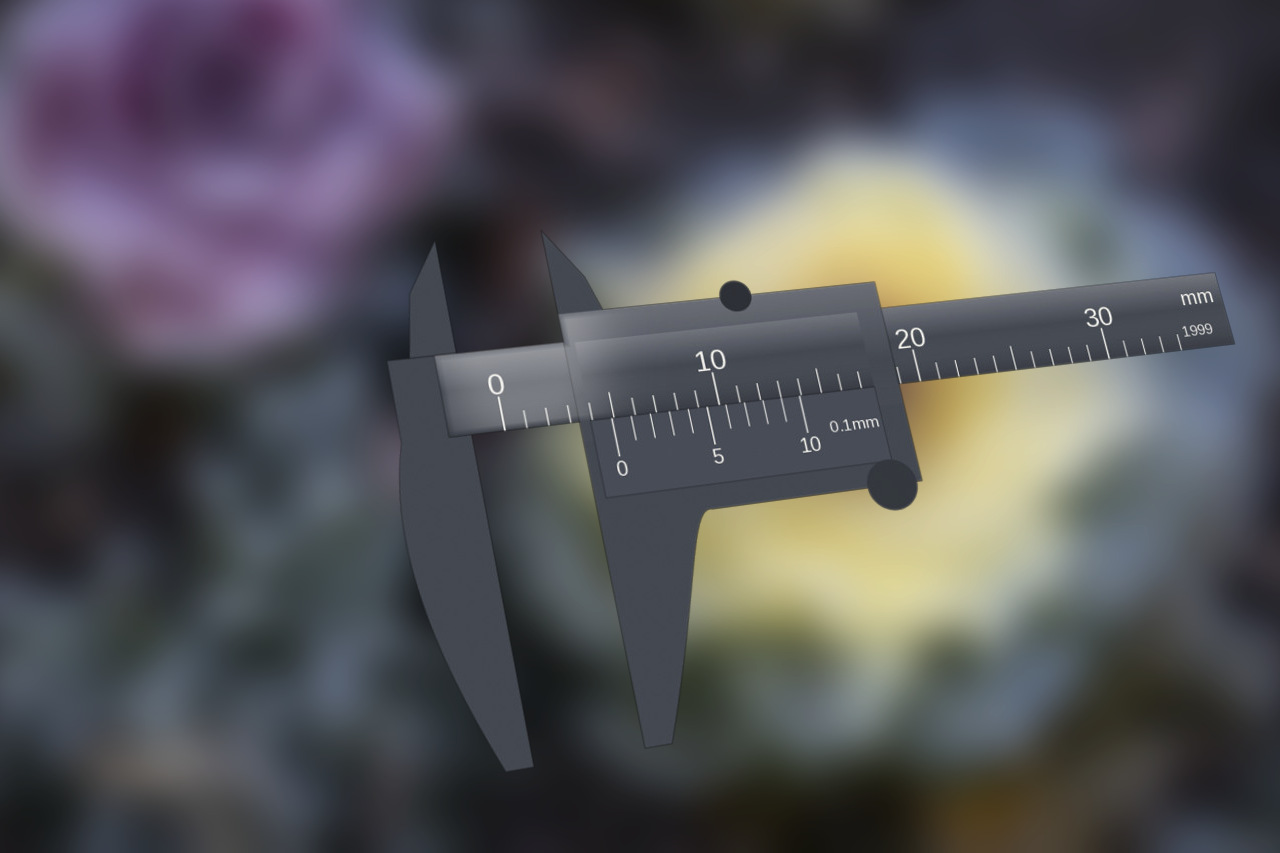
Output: 4.9,mm
